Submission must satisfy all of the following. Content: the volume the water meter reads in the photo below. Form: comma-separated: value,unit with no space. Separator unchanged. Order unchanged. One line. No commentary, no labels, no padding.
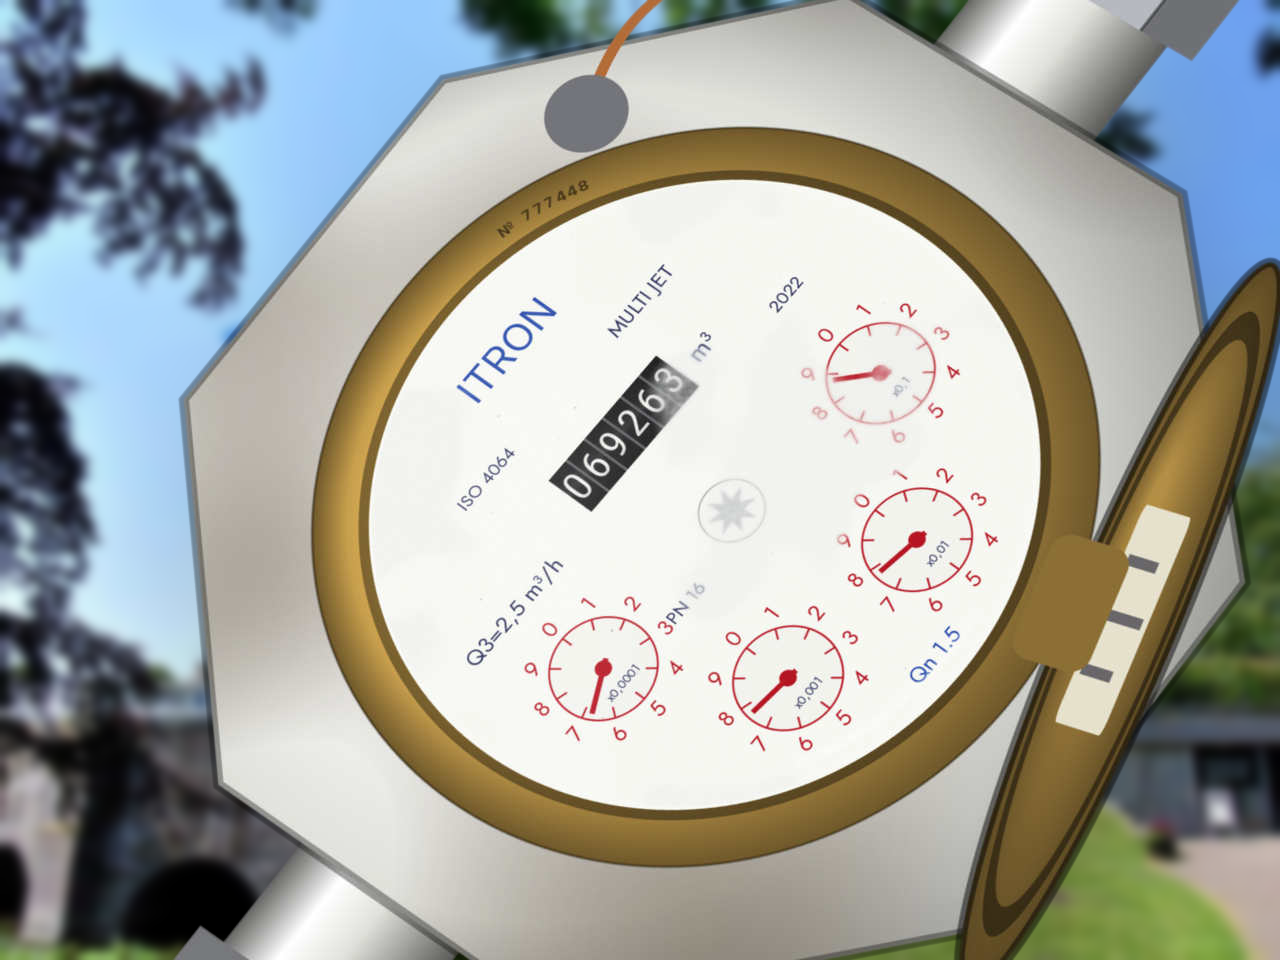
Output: 69263.8776,m³
